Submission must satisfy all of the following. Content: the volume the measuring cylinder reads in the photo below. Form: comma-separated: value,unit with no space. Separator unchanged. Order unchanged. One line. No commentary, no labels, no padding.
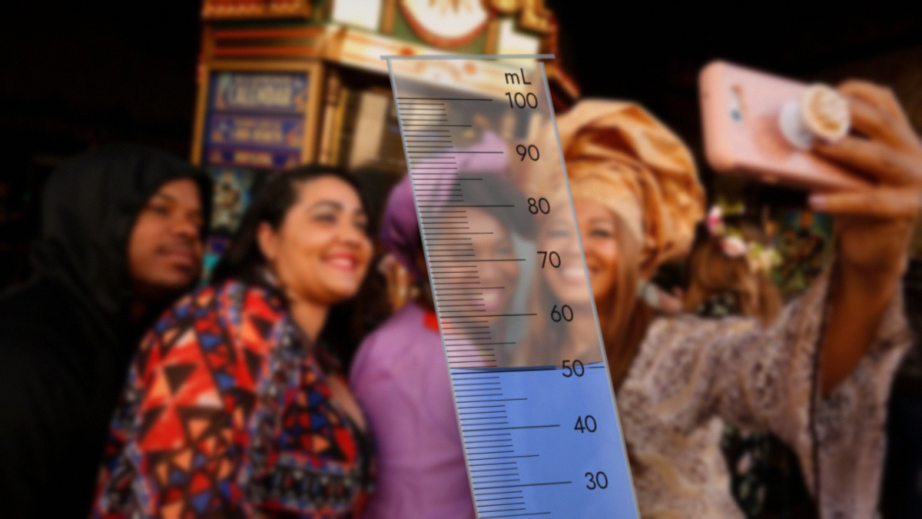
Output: 50,mL
